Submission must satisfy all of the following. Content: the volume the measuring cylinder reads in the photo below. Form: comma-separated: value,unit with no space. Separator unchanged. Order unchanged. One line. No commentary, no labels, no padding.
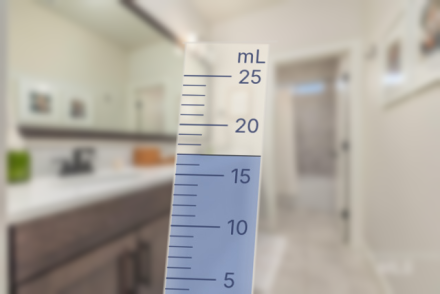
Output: 17,mL
